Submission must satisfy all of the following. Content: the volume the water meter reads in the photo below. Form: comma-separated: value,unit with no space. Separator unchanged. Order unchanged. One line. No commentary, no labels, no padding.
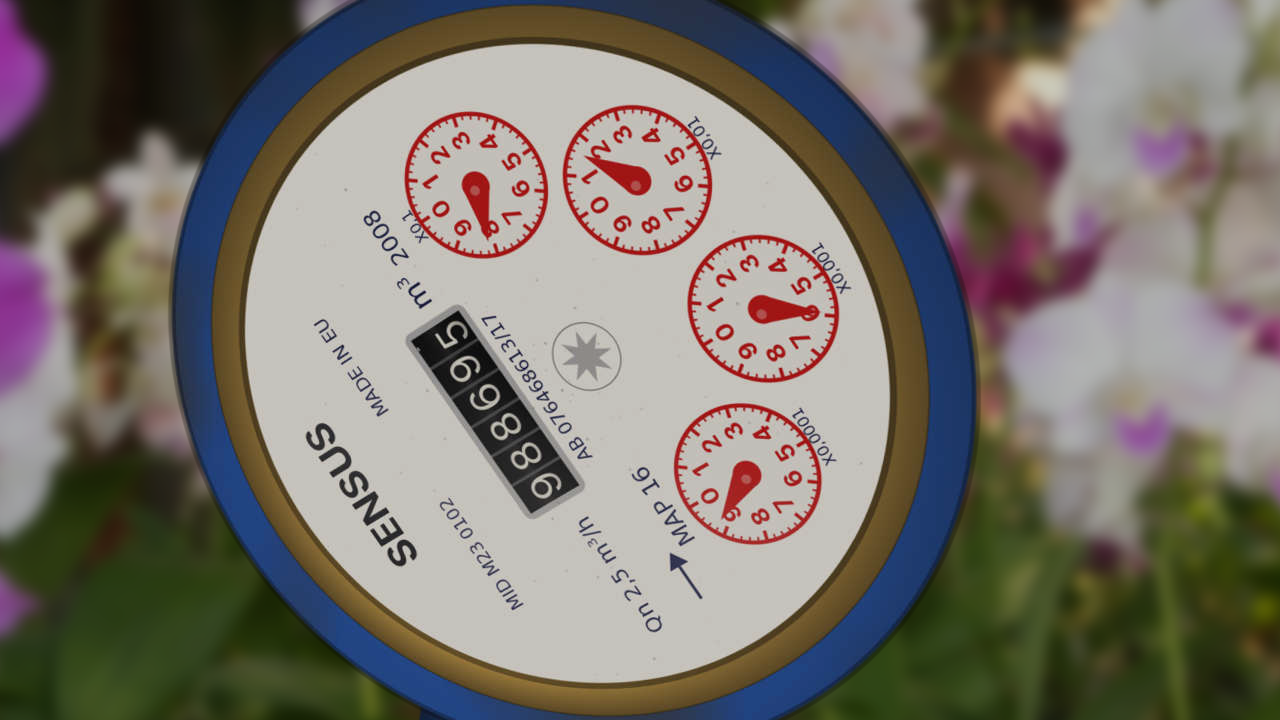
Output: 988694.8159,m³
